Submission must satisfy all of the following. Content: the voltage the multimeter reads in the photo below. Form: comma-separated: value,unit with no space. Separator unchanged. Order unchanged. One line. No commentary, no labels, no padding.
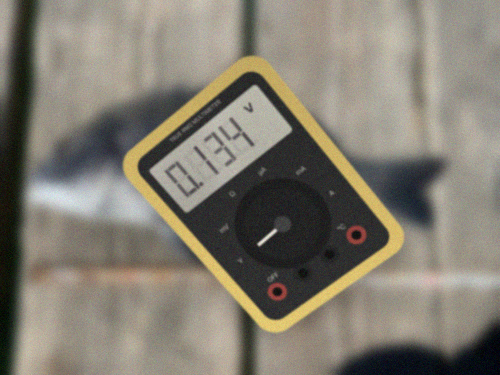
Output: 0.134,V
